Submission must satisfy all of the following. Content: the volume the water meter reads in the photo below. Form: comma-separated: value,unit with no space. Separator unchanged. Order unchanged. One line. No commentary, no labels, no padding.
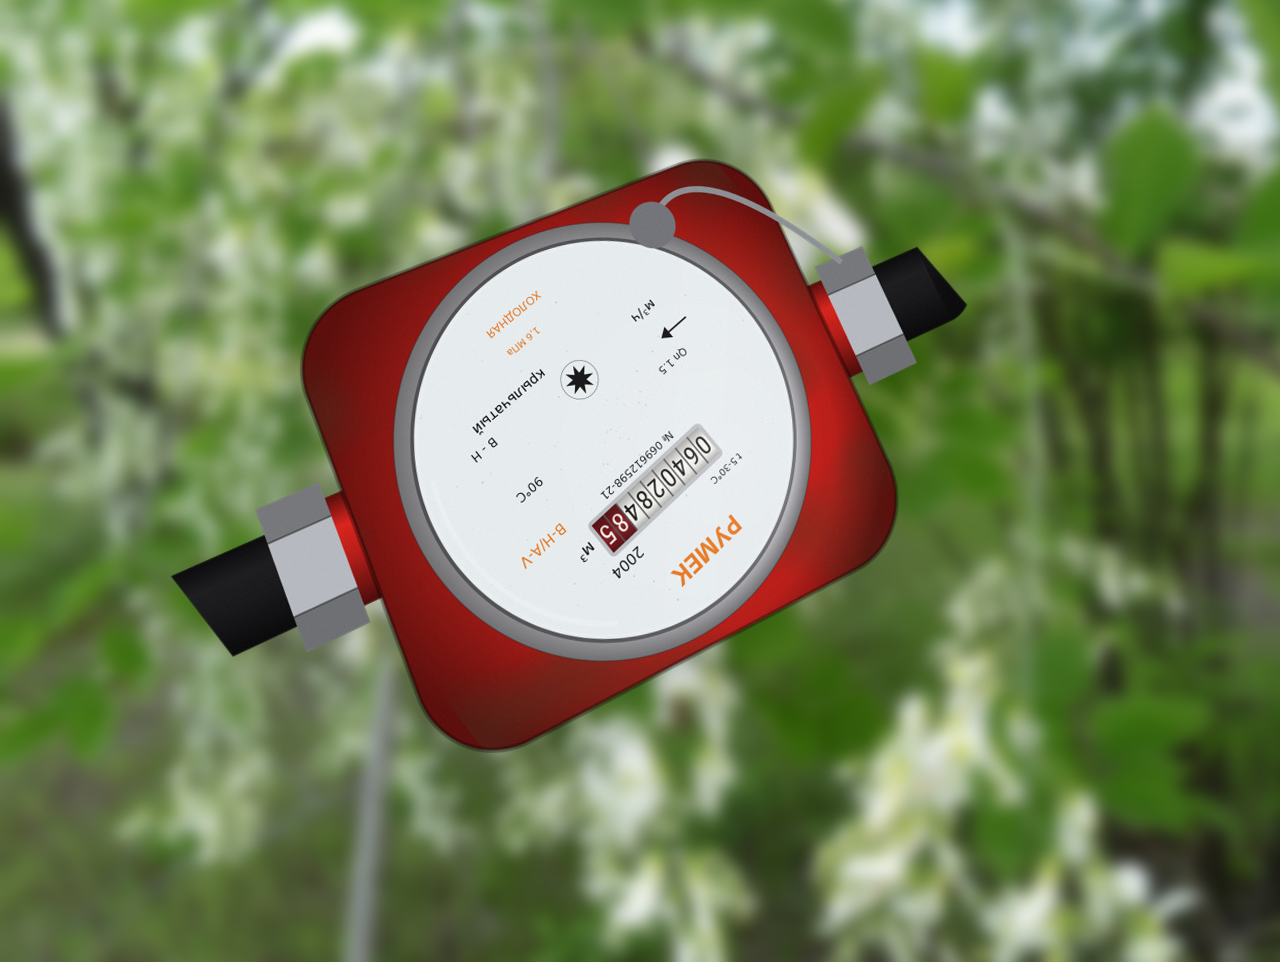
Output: 640284.85,m³
